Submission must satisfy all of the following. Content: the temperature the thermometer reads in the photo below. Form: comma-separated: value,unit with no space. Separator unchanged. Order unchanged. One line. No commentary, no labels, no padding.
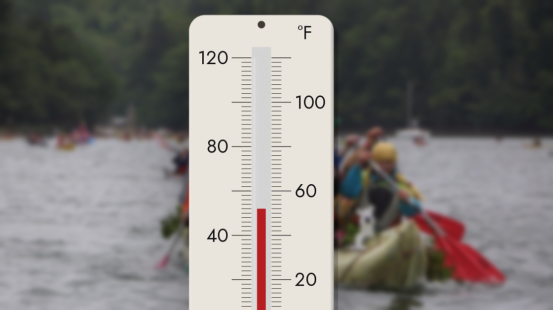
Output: 52,°F
